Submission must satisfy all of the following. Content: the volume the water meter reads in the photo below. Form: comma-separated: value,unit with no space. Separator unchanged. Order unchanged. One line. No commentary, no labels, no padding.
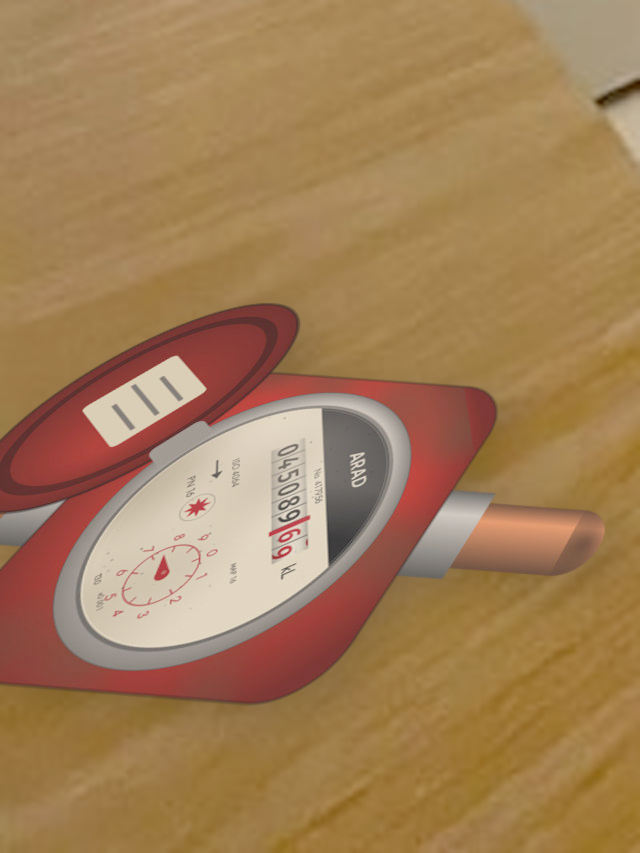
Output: 45089.687,kL
